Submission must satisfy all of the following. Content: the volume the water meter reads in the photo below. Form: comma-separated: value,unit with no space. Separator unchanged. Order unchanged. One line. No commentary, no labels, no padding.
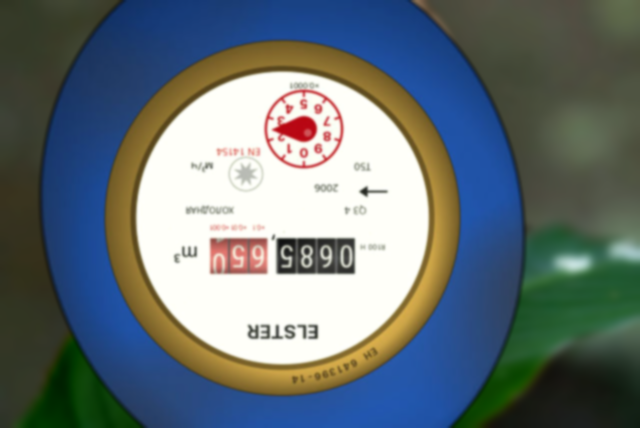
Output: 685.6502,m³
